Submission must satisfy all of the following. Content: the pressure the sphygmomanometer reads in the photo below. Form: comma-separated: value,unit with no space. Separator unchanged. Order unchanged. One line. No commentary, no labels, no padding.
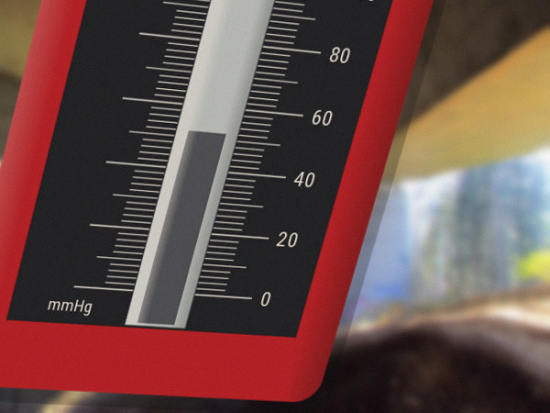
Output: 52,mmHg
